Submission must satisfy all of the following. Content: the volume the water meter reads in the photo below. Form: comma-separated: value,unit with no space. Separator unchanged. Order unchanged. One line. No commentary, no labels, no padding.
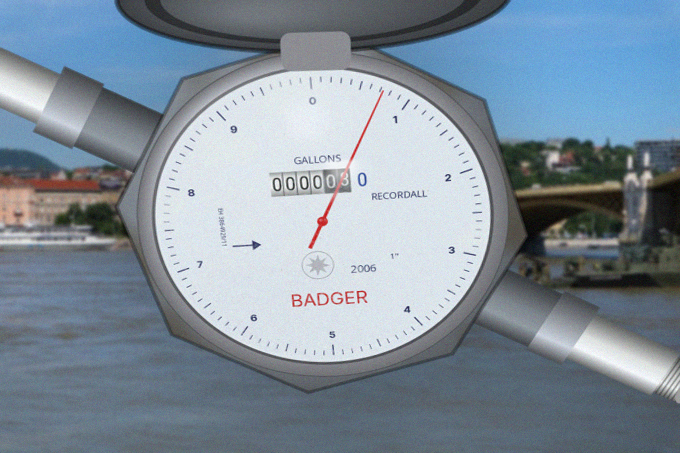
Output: 80.7,gal
